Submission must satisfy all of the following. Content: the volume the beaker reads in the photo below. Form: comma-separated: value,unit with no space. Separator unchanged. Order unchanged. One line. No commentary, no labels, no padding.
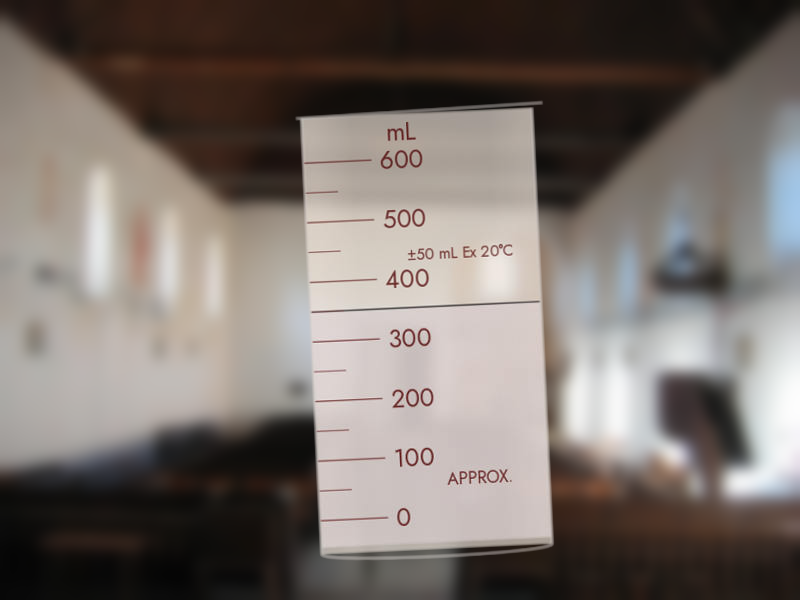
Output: 350,mL
